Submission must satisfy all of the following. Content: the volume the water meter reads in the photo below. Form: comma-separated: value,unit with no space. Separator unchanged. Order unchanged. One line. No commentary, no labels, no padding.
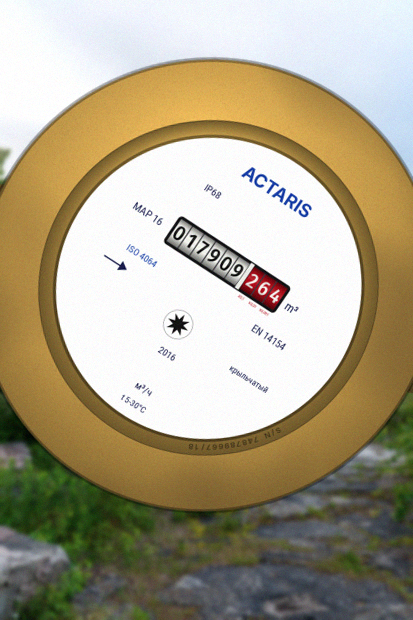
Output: 17909.264,m³
